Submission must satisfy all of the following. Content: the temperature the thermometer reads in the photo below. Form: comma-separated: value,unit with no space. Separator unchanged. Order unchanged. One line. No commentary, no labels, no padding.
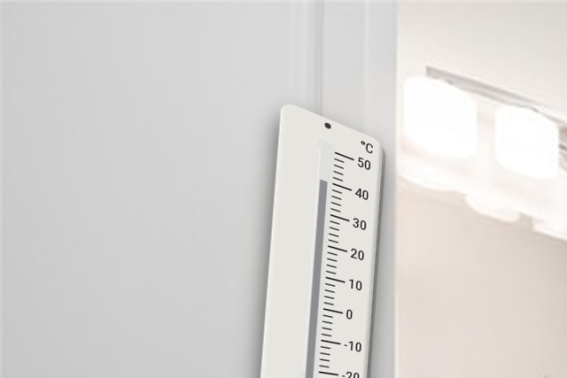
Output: 40,°C
